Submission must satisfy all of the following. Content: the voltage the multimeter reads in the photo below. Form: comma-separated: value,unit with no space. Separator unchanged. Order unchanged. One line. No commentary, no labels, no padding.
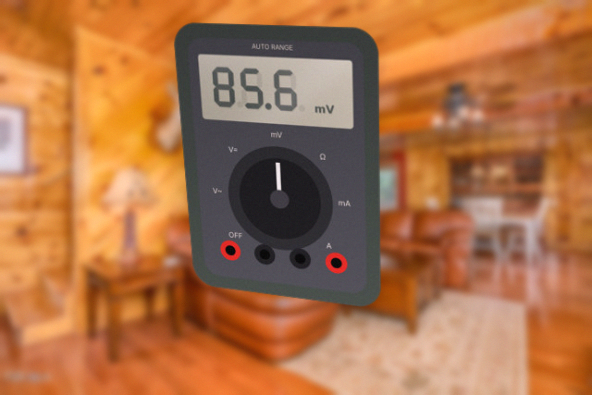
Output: 85.6,mV
